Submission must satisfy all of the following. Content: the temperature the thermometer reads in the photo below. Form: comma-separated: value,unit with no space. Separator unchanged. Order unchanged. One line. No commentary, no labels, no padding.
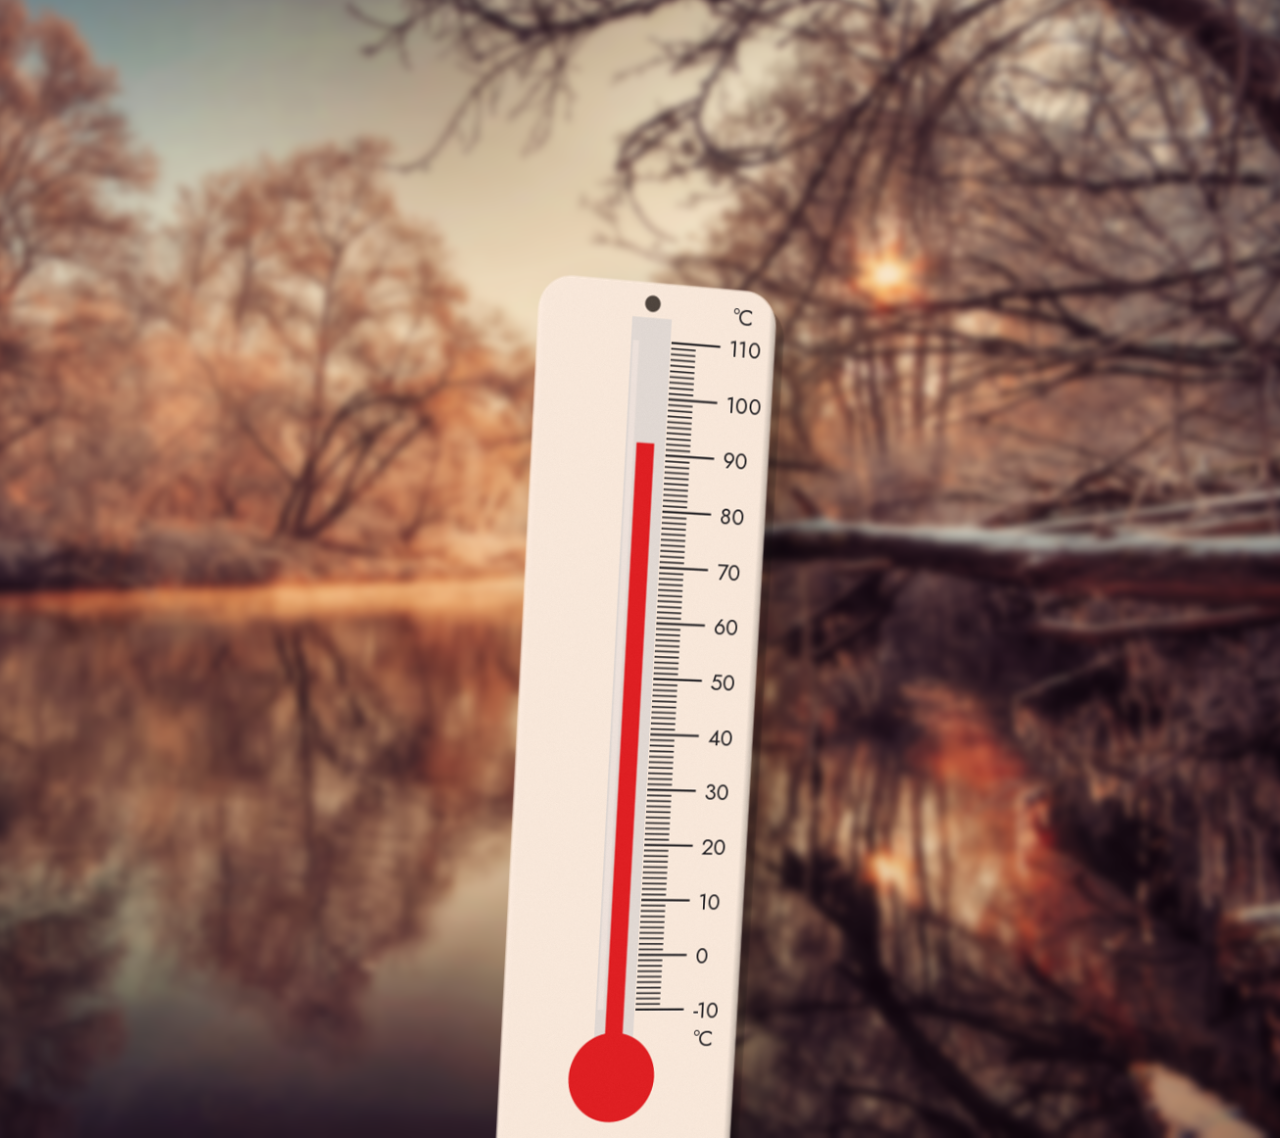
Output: 92,°C
